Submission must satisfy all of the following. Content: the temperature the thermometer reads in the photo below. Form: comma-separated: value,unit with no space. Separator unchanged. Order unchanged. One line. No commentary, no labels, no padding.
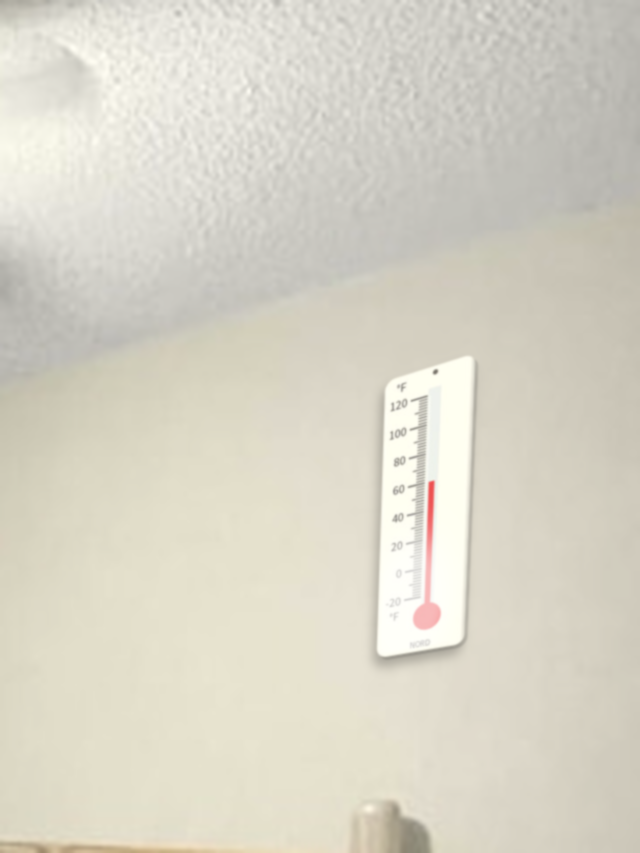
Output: 60,°F
